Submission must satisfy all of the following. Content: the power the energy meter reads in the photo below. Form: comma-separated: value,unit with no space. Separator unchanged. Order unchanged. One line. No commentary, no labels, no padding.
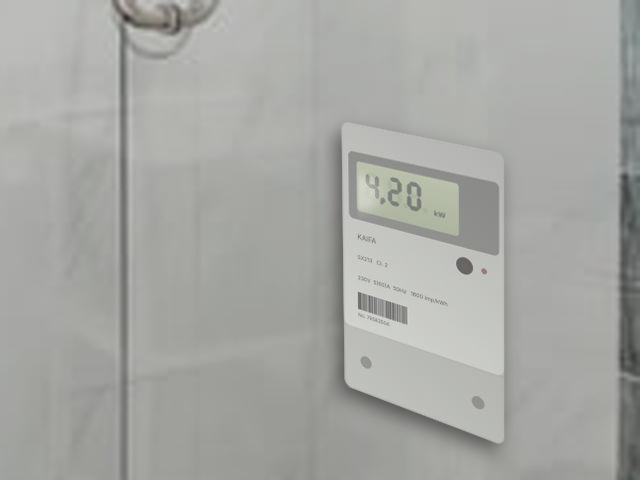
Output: 4.20,kW
